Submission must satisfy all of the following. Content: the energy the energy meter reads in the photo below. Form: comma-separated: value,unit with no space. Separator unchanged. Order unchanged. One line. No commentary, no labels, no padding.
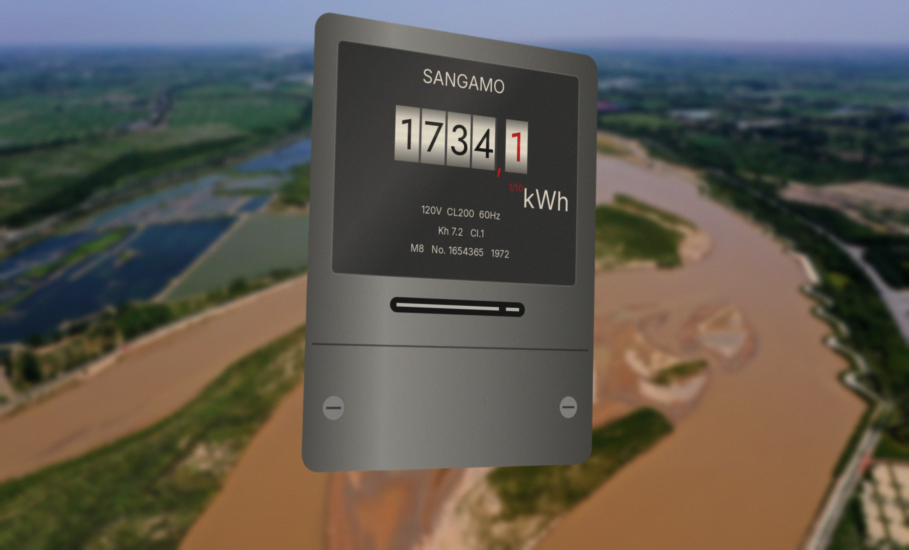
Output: 1734.1,kWh
